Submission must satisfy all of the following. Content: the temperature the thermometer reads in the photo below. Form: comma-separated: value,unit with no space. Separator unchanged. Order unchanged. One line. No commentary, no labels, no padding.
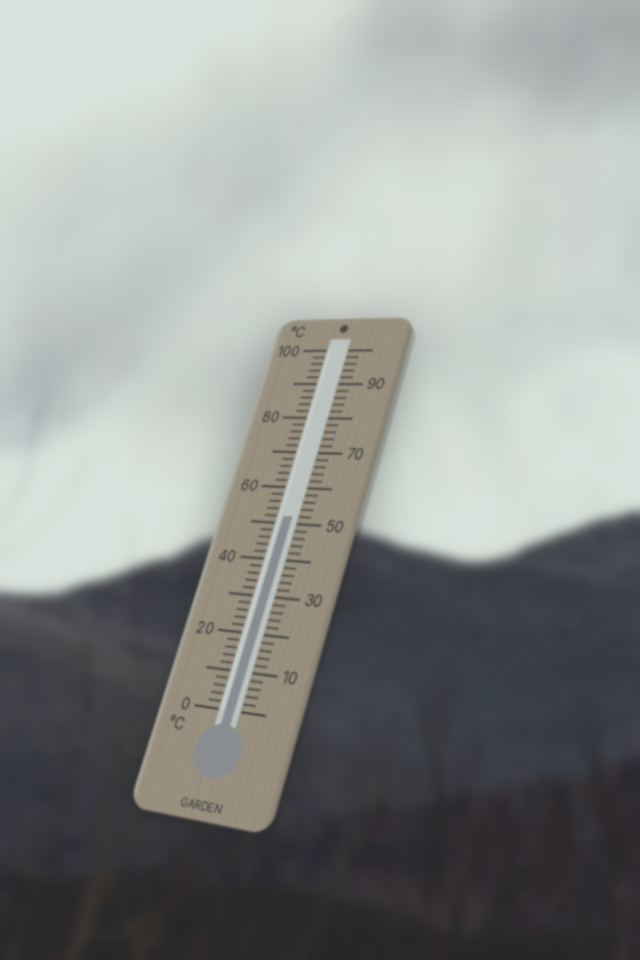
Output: 52,°C
